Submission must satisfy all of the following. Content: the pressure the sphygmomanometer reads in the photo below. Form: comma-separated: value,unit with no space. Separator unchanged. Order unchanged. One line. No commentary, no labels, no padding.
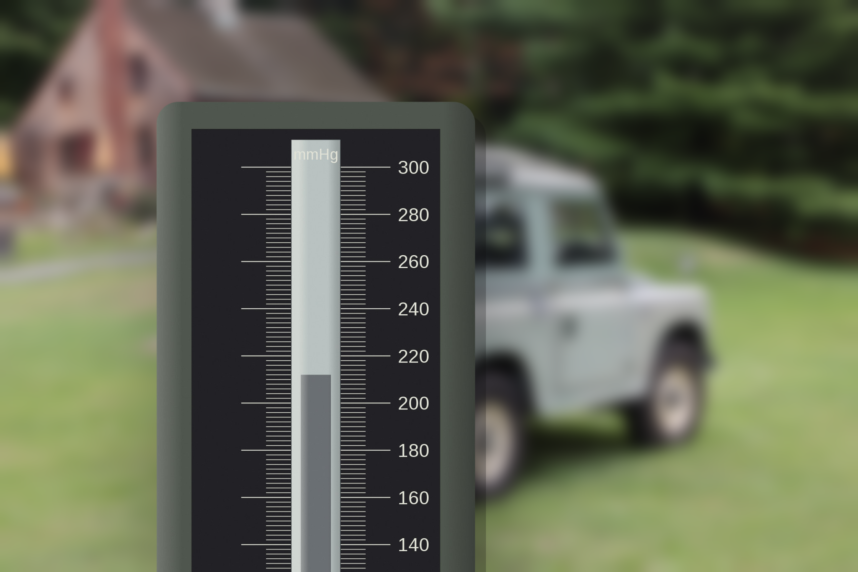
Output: 212,mmHg
